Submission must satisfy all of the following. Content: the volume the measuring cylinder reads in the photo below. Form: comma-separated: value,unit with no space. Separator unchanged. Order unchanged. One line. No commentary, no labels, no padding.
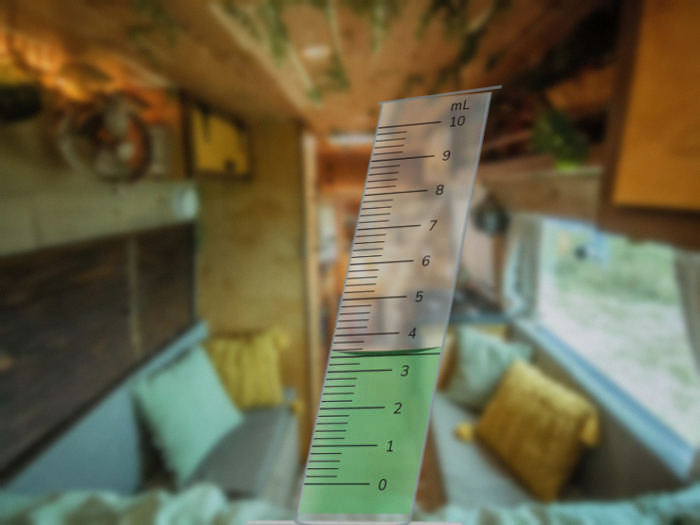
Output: 3.4,mL
